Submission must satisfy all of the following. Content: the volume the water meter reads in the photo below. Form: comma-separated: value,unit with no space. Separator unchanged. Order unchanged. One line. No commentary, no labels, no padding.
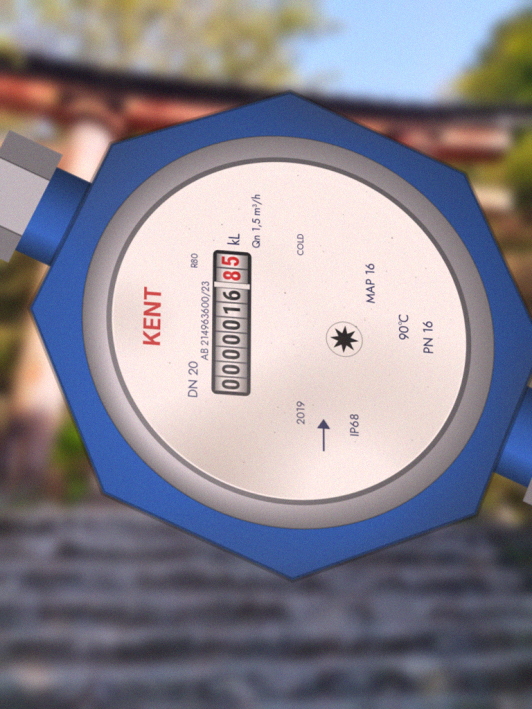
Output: 16.85,kL
